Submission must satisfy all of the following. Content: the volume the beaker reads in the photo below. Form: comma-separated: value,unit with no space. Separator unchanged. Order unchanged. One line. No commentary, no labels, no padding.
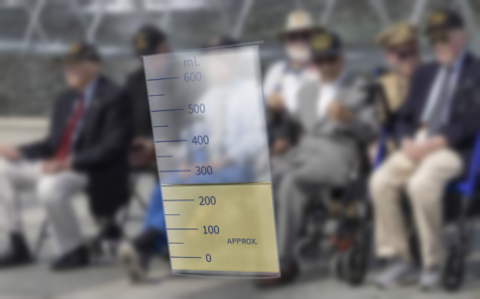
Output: 250,mL
